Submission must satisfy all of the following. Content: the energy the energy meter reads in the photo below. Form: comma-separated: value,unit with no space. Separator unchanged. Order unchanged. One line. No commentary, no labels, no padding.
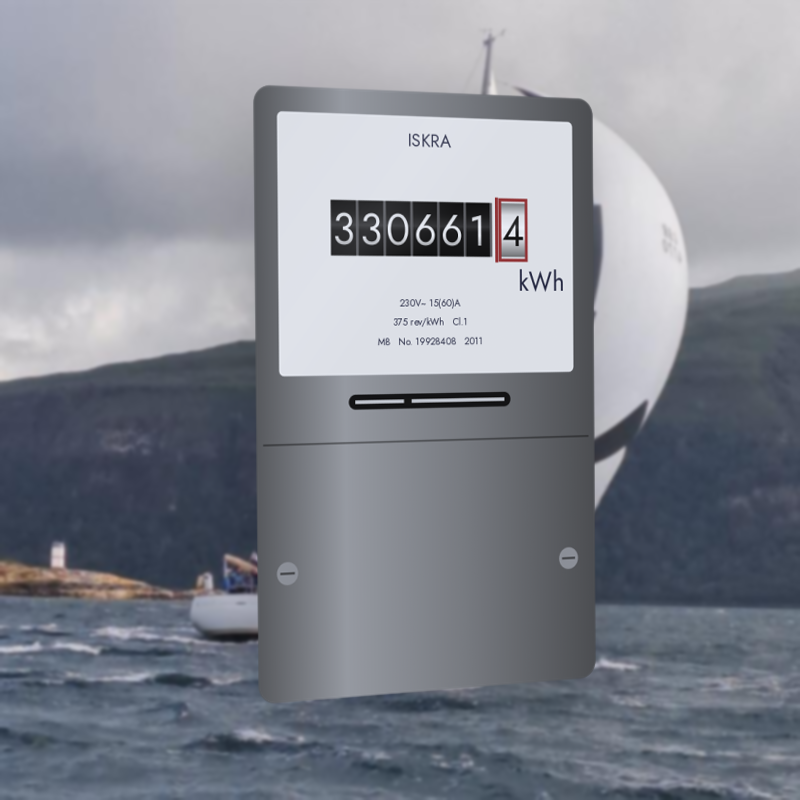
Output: 330661.4,kWh
